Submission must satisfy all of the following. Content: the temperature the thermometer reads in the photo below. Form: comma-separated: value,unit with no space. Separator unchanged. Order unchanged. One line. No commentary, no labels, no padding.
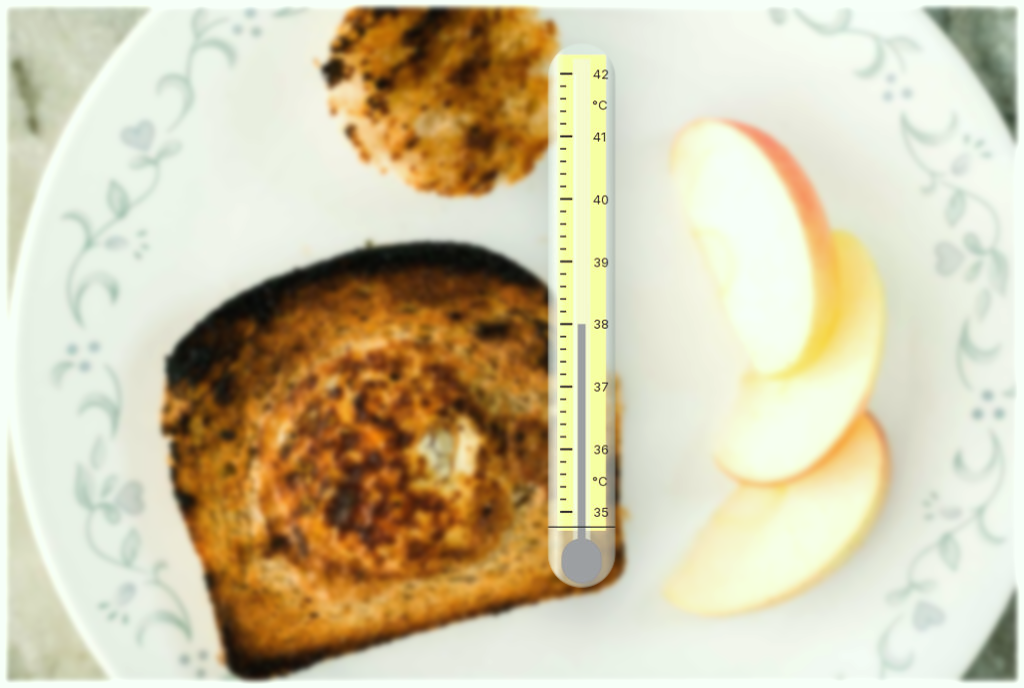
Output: 38,°C
